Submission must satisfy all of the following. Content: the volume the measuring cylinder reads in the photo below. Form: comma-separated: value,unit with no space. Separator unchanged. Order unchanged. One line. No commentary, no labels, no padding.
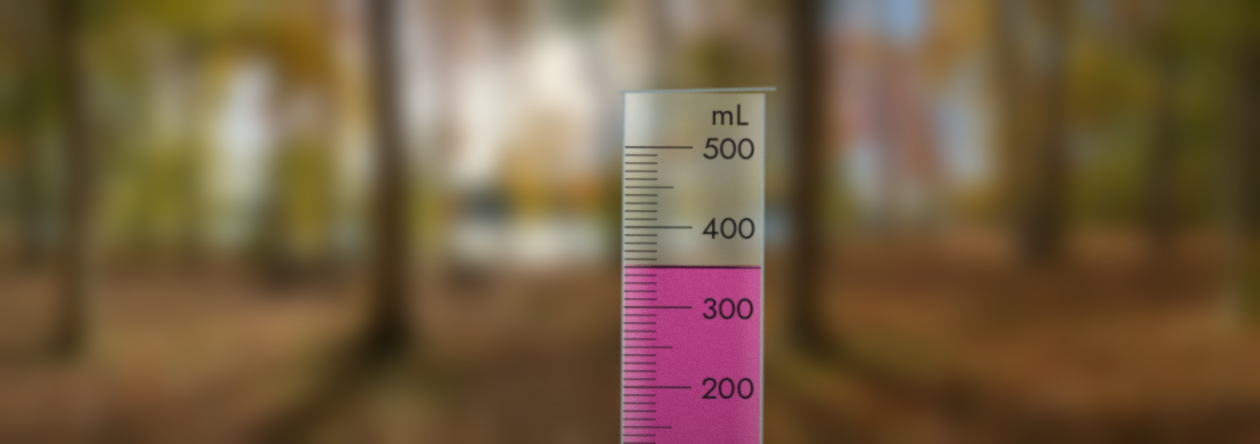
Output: 350,mL
